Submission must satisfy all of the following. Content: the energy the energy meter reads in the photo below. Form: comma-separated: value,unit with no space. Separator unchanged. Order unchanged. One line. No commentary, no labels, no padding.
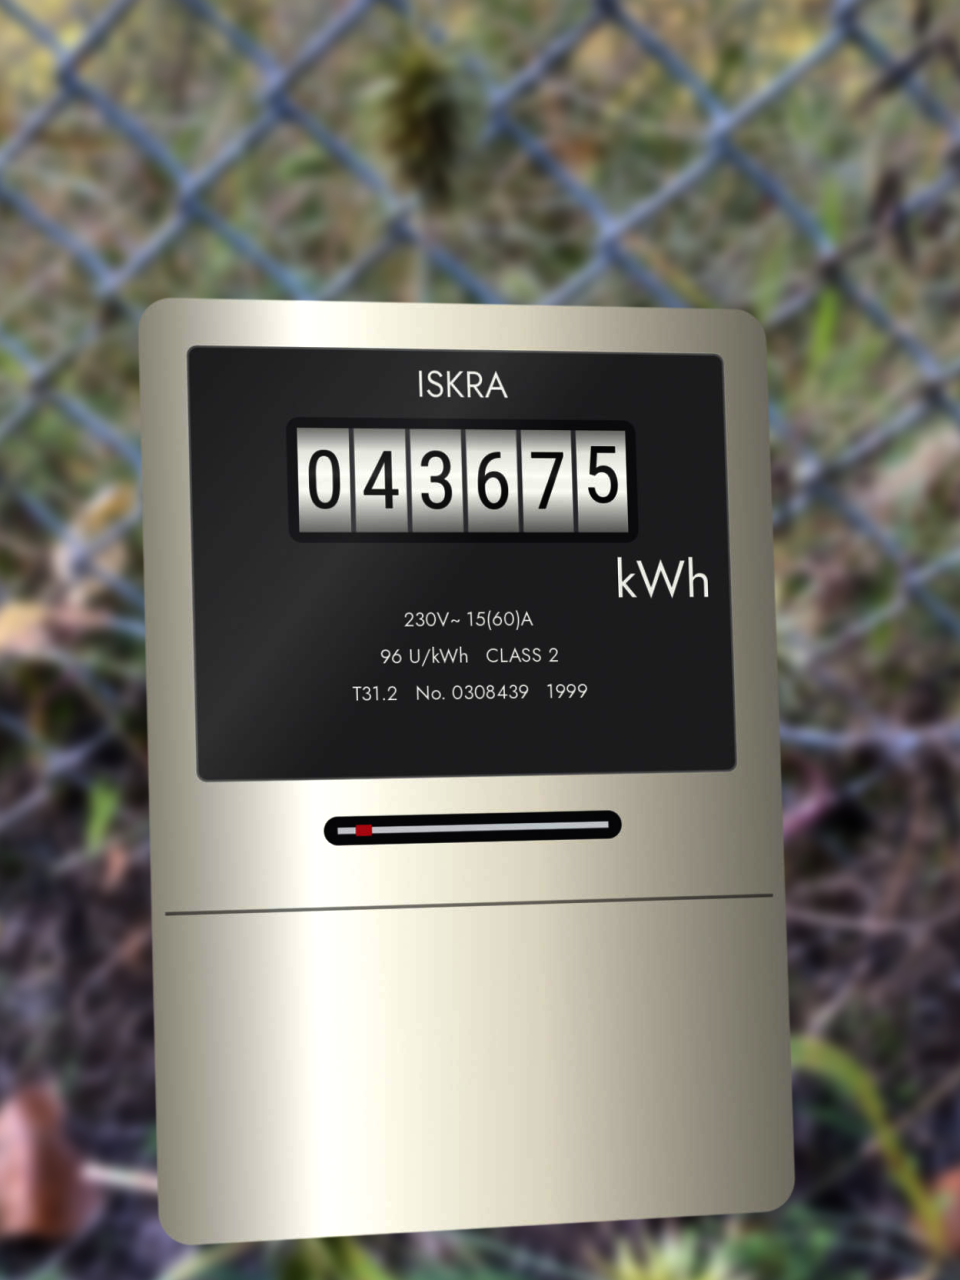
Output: 43675,kWh
